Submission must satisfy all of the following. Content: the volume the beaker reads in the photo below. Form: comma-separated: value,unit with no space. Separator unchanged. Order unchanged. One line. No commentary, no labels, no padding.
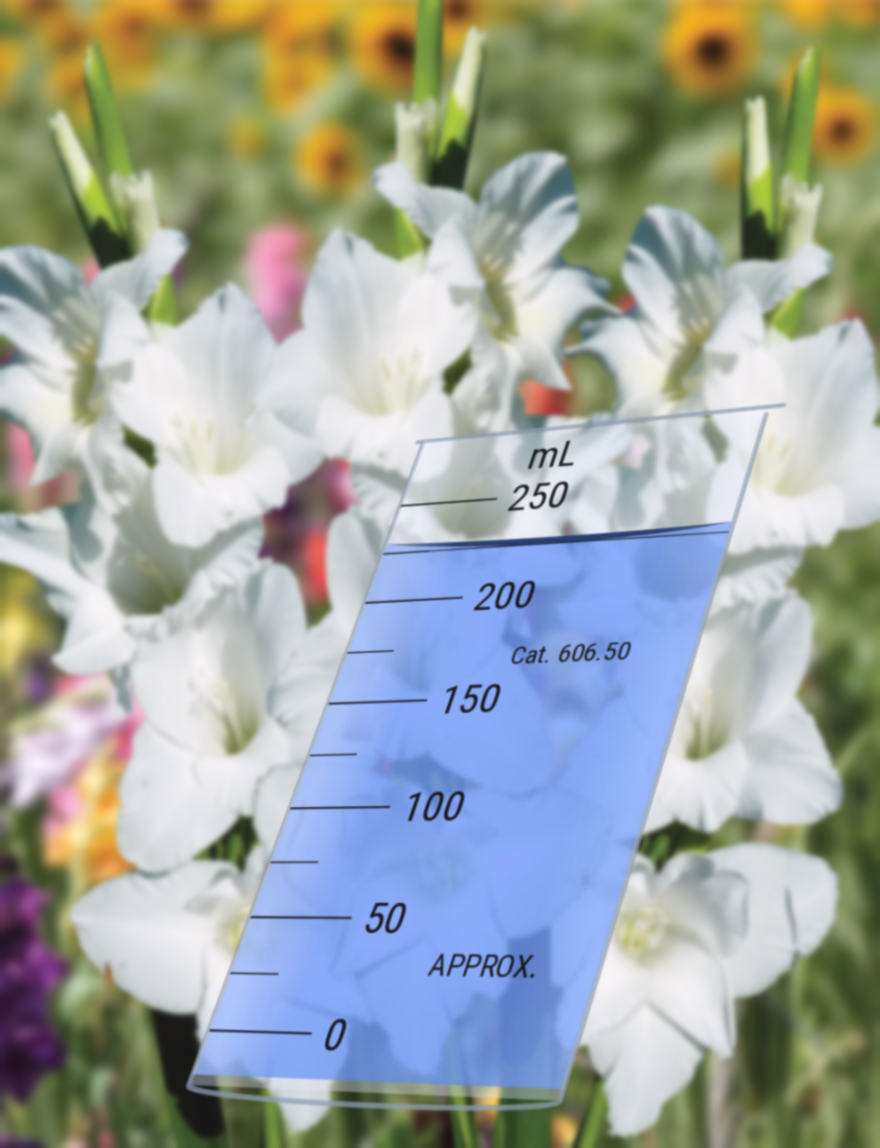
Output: 225,mL
